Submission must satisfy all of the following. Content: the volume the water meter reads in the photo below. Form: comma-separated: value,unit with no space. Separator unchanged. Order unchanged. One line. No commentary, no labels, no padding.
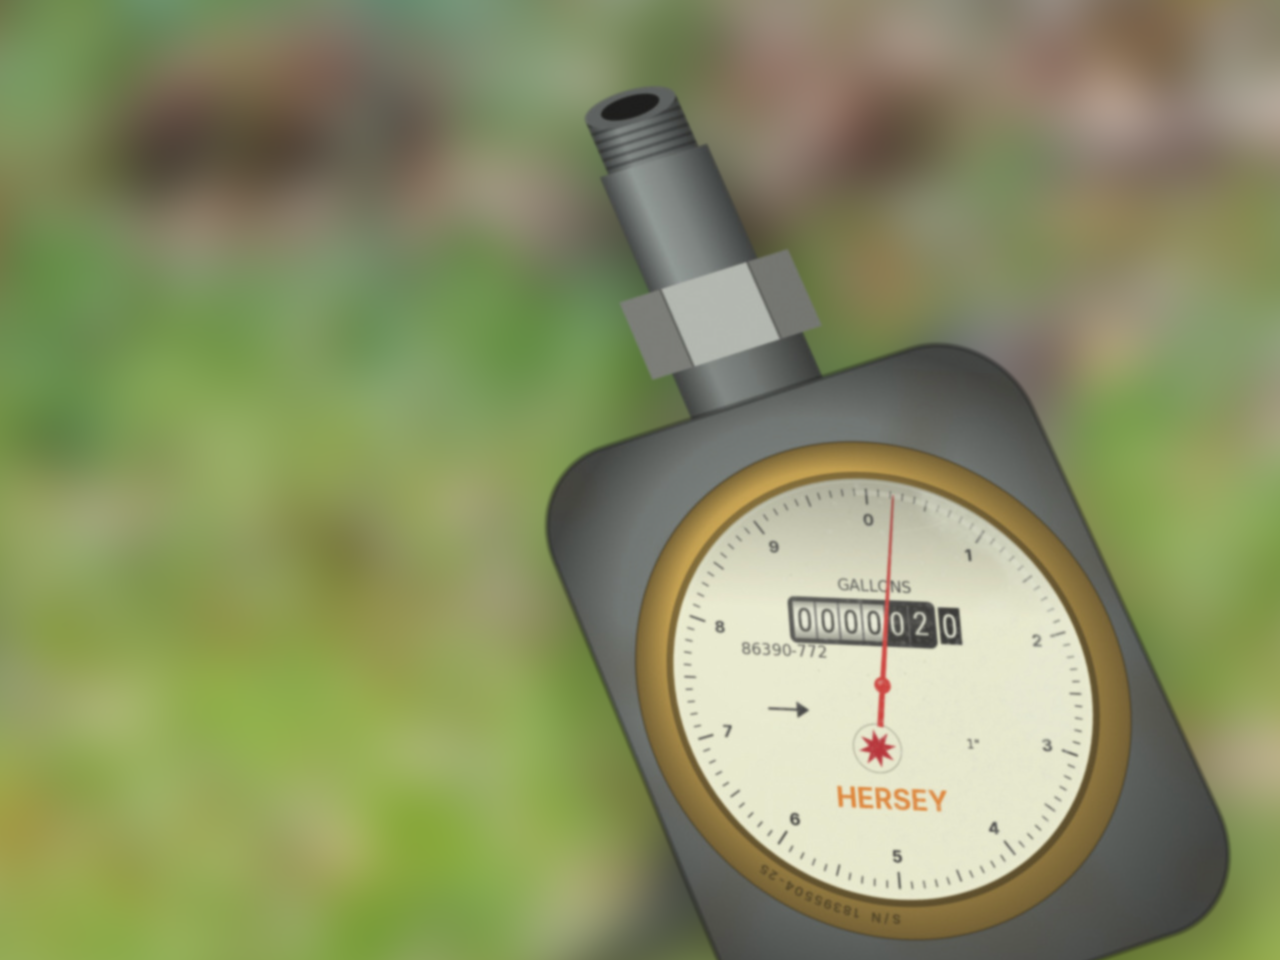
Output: 20.2,gal
